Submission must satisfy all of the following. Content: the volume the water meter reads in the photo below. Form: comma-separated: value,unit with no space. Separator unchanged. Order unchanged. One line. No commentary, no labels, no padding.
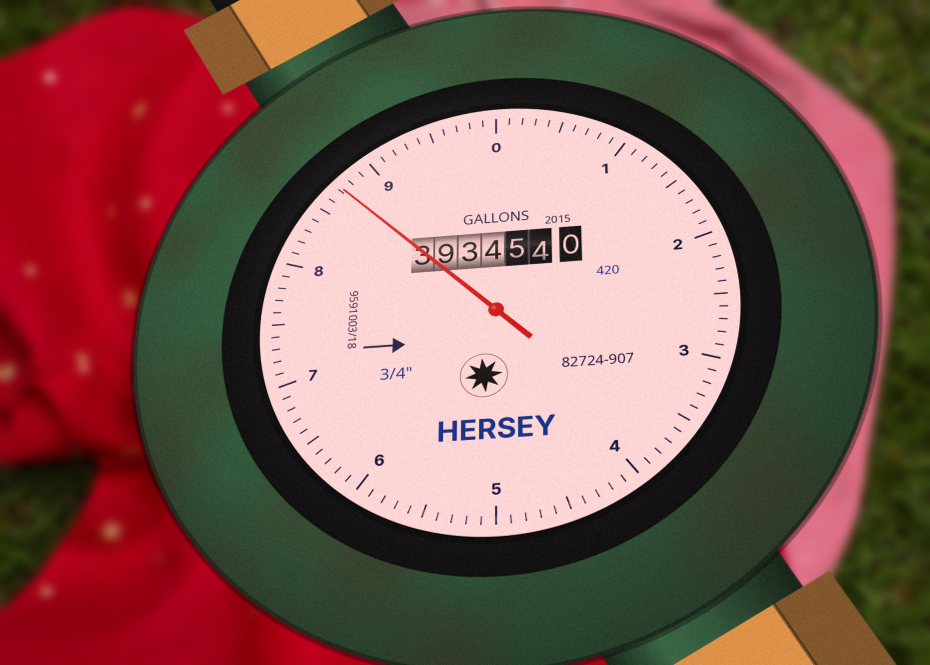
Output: 3934538.7,gal
